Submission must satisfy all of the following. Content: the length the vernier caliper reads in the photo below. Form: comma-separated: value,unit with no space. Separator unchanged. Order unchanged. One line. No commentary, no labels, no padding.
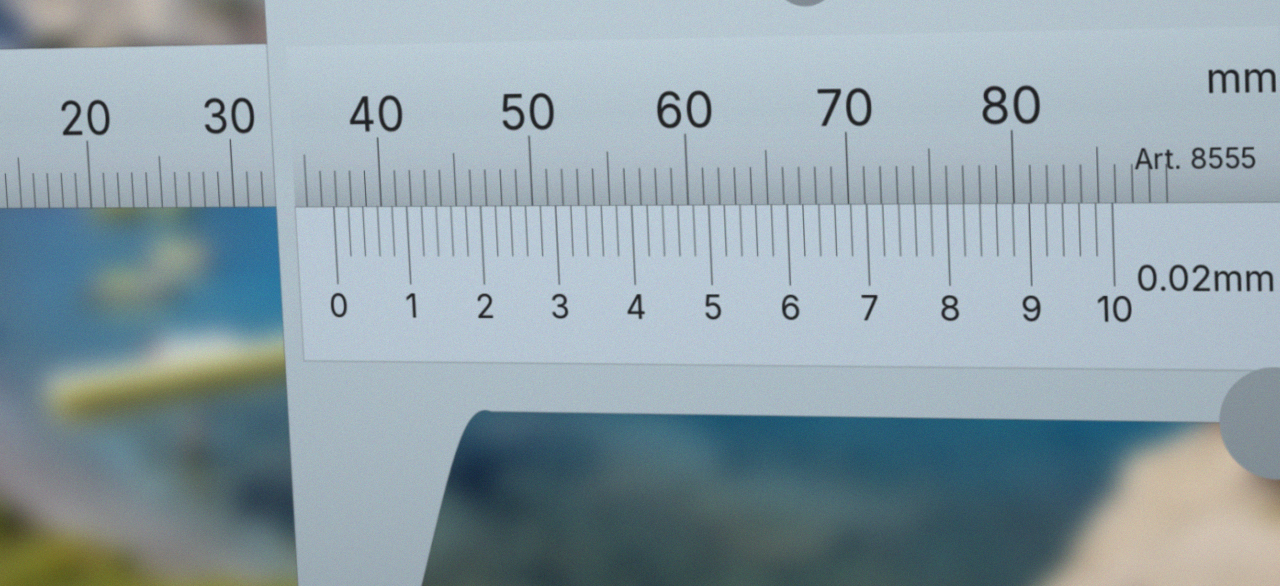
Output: 36.8,mm
